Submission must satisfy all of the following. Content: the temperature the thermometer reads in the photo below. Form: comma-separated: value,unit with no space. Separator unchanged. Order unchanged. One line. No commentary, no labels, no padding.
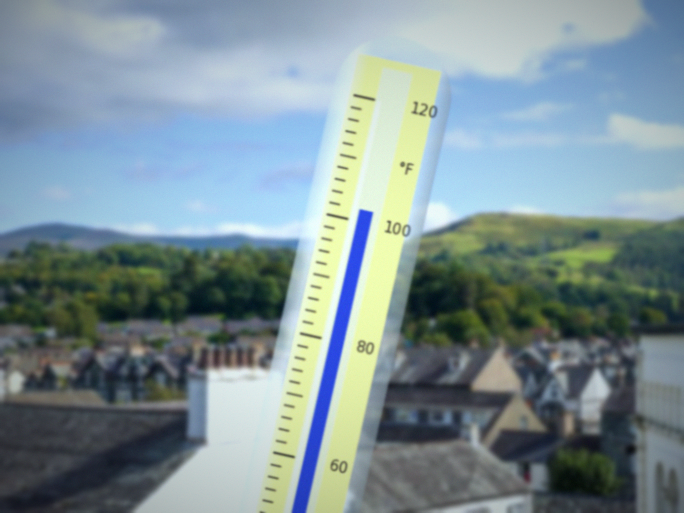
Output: 102,°F
